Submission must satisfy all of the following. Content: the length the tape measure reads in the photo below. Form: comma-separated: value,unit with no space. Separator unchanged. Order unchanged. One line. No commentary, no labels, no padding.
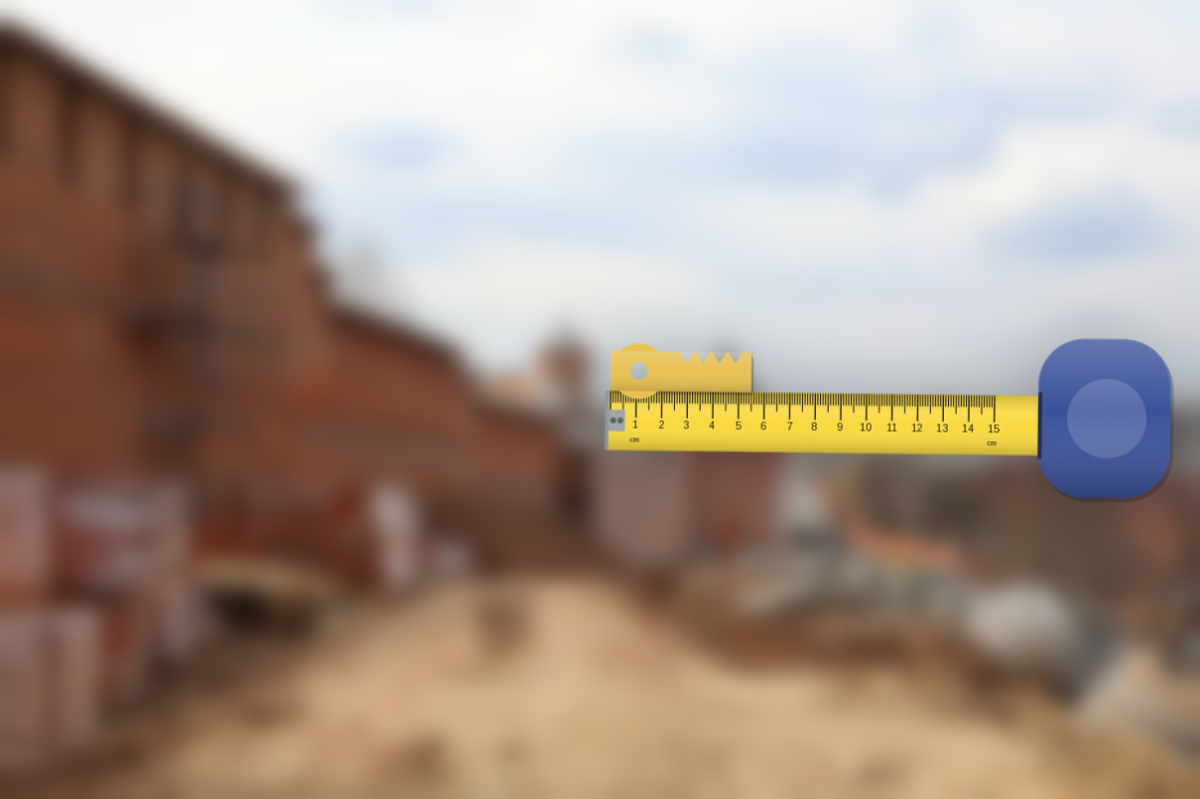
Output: 5.5,cm
